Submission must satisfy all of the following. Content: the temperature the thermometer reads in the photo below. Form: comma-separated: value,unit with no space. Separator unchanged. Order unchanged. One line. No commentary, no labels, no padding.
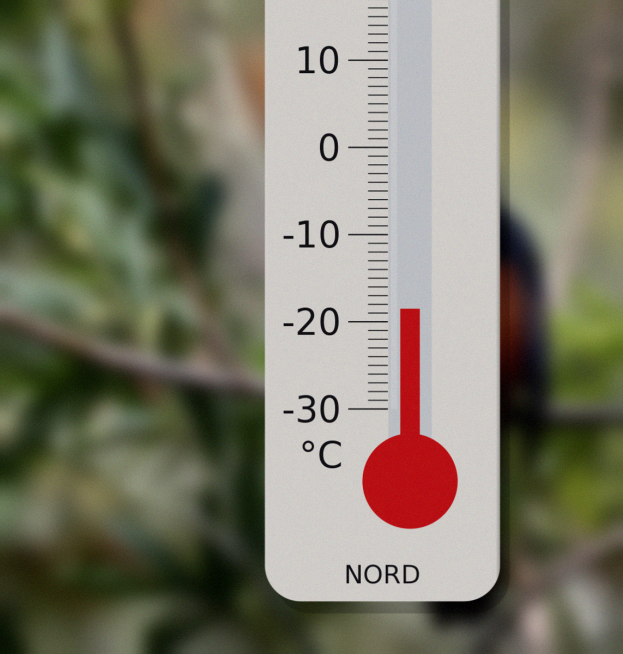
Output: -18.5,°C
